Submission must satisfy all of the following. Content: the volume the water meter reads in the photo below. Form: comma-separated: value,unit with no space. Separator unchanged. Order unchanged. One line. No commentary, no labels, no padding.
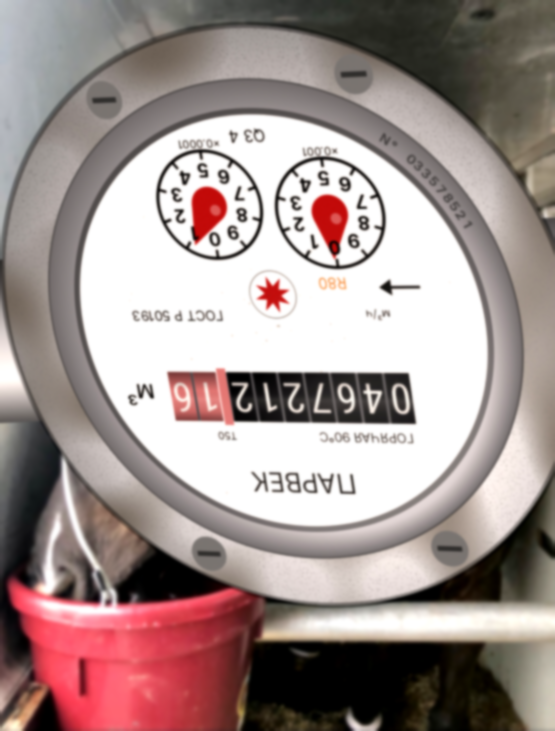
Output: 467212.1600,m³
